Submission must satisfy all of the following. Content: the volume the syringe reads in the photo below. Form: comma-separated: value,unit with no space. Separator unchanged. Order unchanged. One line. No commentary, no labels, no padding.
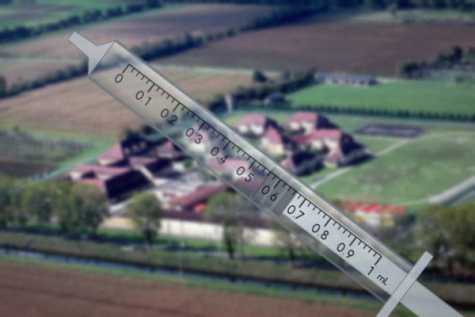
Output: 0.56,mL
